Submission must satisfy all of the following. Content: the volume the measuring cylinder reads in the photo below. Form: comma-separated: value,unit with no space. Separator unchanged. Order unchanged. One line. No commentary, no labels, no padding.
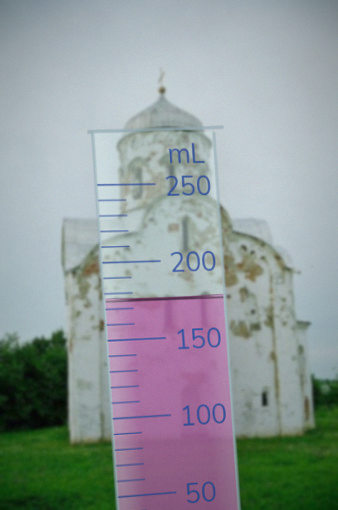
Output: 175,mL
